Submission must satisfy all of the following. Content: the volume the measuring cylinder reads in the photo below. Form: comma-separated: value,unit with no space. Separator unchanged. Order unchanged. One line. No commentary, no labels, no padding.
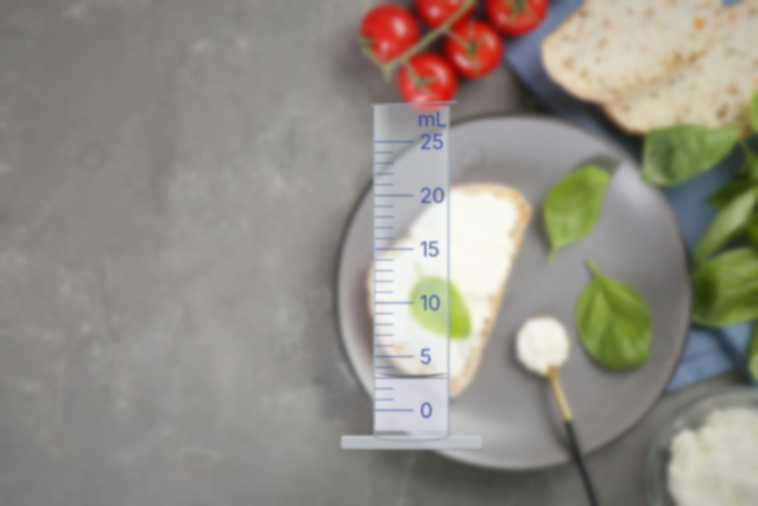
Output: 3,mL
